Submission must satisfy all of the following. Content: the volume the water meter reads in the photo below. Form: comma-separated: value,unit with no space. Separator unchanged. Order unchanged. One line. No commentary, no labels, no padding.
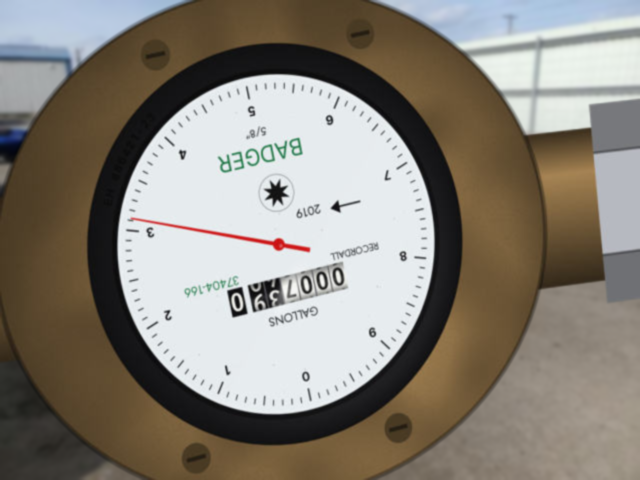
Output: 7393.1,gal
